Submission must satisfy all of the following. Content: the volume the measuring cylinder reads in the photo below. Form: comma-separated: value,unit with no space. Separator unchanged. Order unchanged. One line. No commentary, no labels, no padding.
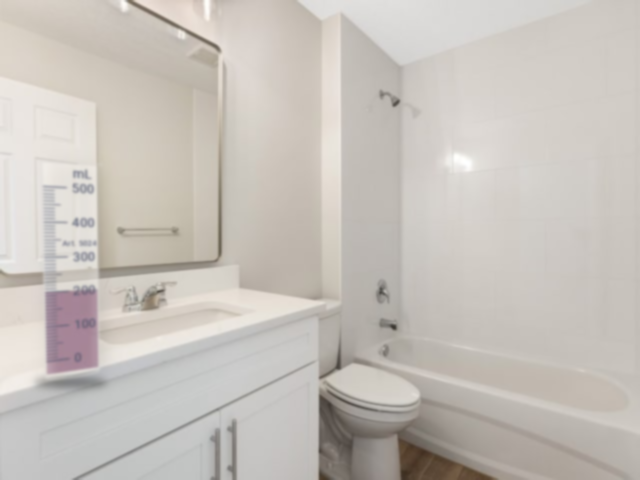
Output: 200,mL
